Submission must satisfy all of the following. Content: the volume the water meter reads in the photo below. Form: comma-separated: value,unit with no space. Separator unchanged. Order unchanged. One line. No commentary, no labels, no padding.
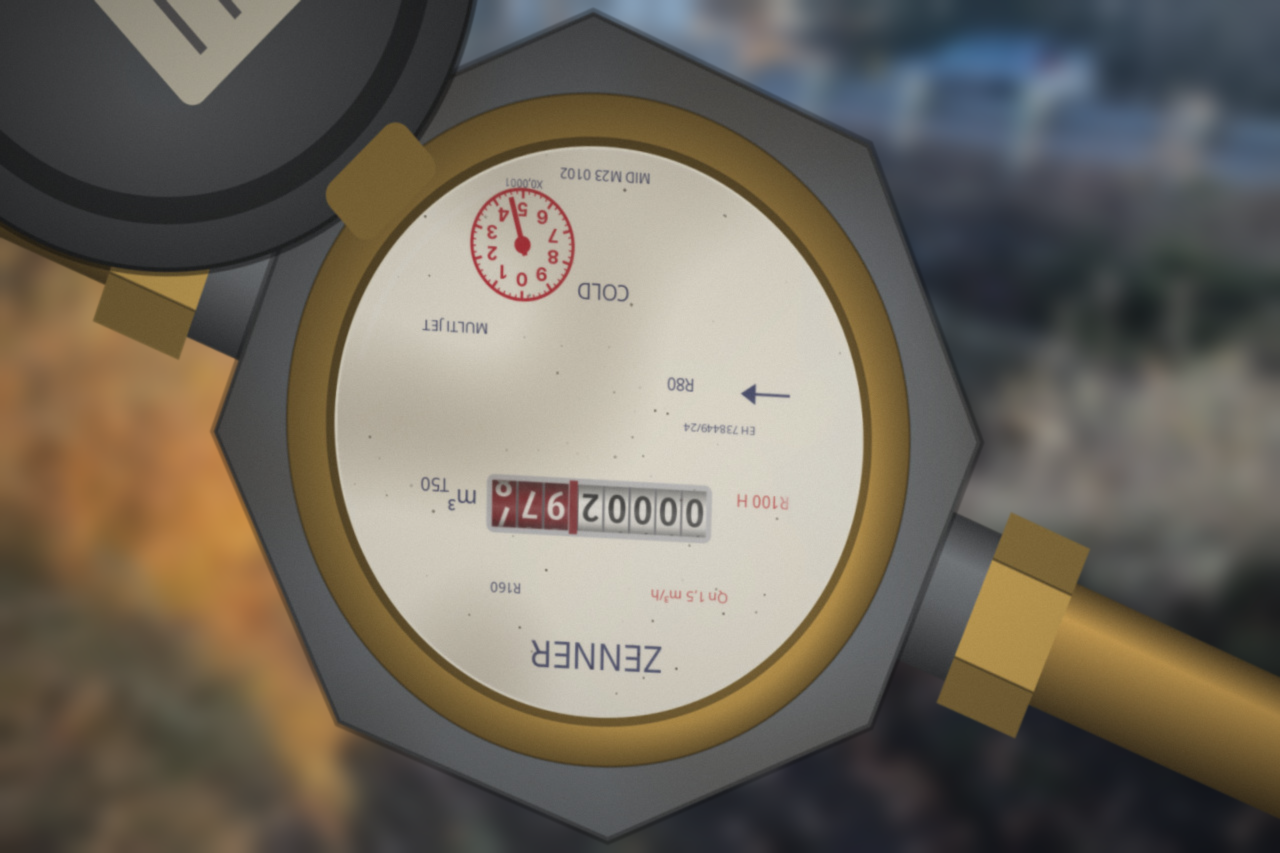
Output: 2.9774,m³
